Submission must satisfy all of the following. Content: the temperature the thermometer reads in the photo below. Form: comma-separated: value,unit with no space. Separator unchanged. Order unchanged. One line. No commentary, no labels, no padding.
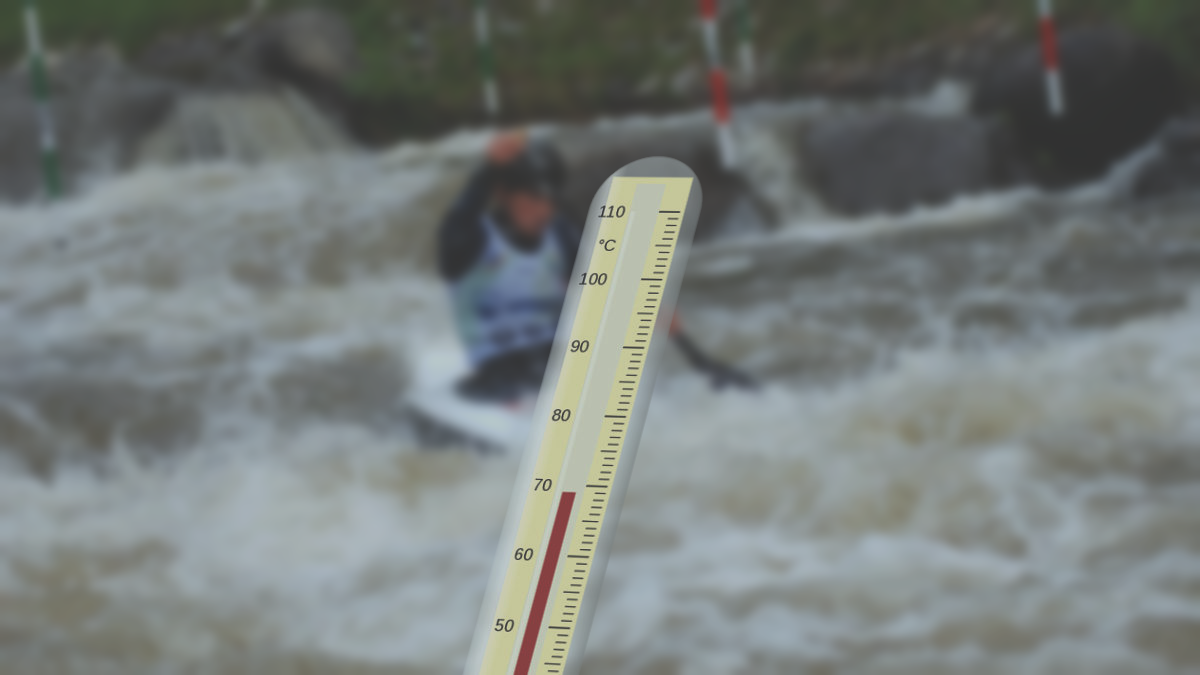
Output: 69,°C
